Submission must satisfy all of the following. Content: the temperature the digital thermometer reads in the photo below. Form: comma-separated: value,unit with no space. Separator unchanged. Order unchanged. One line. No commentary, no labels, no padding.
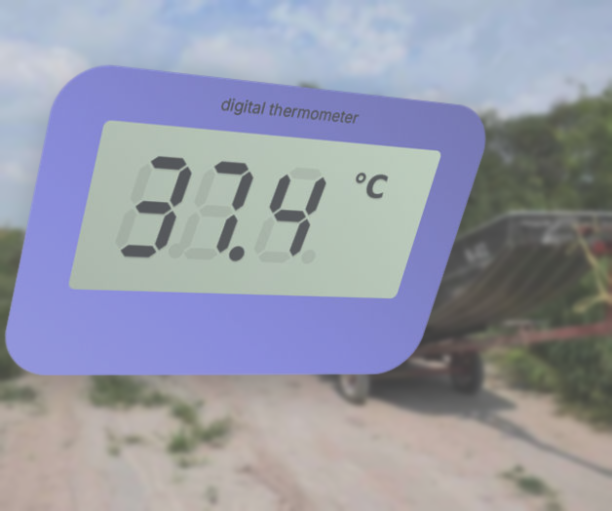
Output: 37.4,°C
